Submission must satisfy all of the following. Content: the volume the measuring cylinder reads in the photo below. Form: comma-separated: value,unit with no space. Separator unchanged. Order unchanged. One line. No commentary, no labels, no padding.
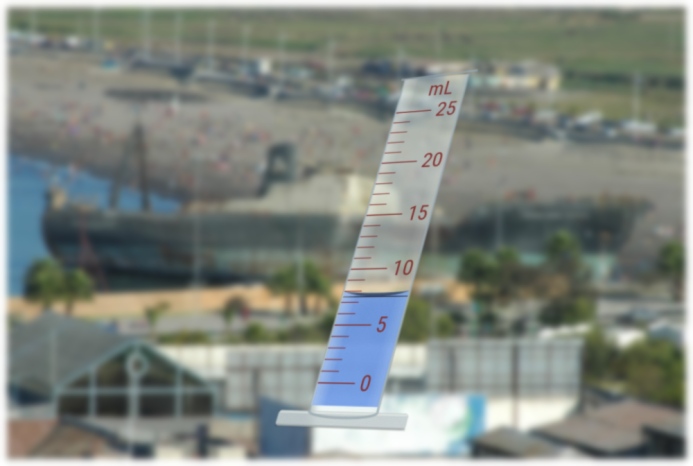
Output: 7.5,mL
